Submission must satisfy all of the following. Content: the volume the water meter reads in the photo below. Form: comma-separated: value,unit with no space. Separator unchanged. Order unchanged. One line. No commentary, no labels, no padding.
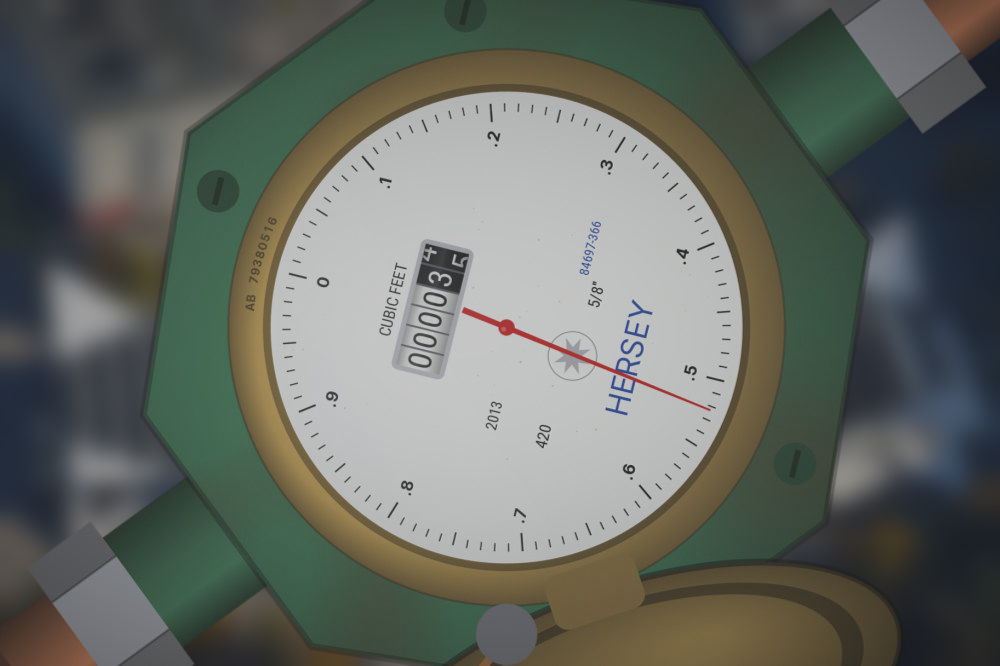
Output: 34.52,ft³
